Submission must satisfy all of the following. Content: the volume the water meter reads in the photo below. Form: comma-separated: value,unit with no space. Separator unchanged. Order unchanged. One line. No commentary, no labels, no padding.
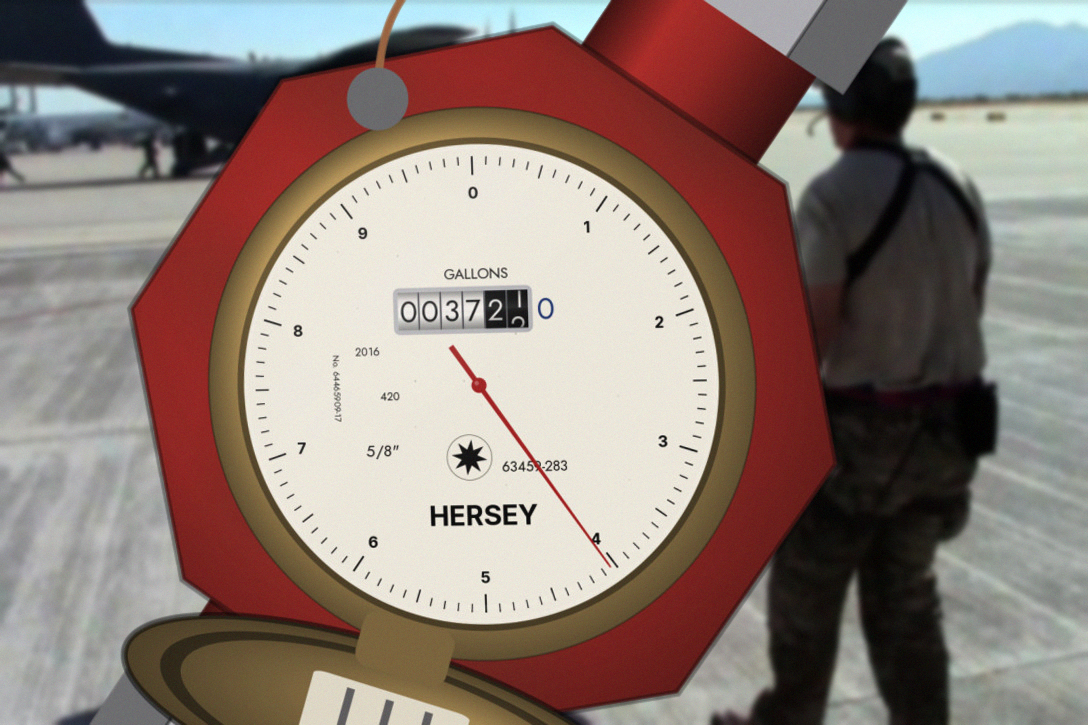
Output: 37214.0,gal
